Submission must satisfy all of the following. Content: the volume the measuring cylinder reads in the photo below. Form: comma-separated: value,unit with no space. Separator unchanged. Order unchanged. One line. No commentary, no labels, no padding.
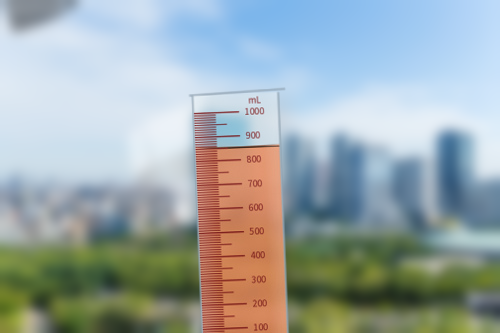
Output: 850,mL
